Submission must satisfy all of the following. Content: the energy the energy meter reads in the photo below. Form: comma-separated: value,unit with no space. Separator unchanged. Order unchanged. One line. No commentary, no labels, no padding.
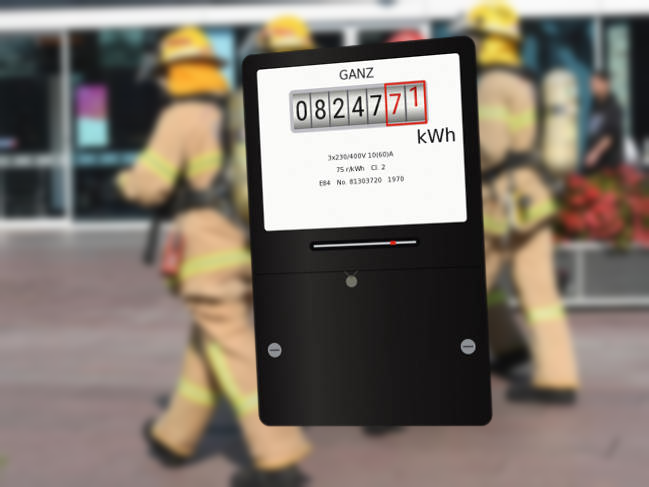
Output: 8247.71,kWh
